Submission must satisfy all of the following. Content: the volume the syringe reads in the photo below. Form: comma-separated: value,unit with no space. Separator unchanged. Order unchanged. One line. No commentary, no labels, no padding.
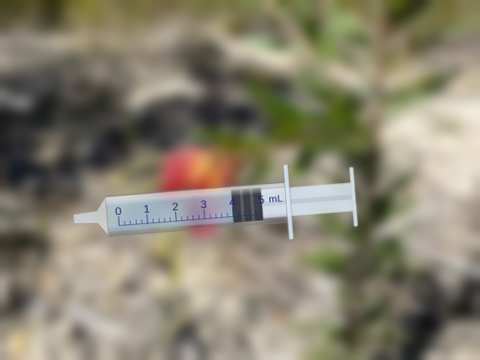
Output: 4,mL
